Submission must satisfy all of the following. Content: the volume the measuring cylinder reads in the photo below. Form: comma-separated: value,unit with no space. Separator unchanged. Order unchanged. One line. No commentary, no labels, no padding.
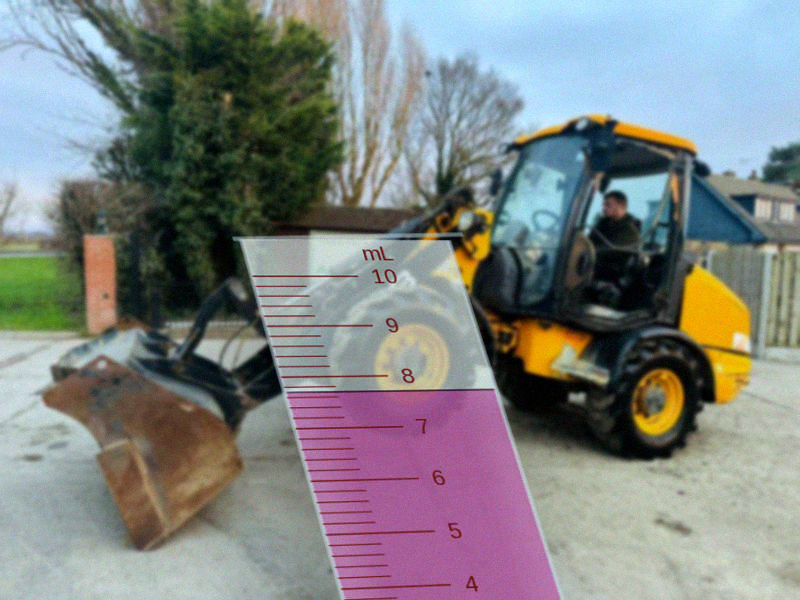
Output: 7.7,mL
